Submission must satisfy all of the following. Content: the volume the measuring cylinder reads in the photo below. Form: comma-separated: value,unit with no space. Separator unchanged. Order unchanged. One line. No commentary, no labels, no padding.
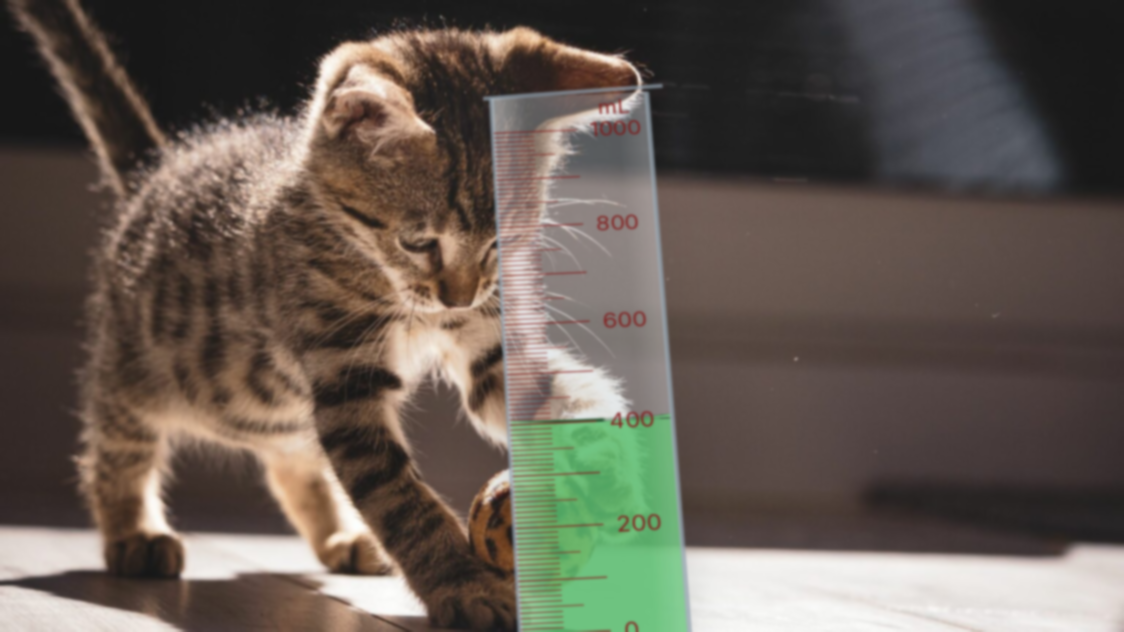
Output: 400,mL
